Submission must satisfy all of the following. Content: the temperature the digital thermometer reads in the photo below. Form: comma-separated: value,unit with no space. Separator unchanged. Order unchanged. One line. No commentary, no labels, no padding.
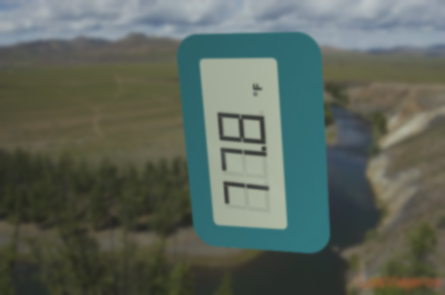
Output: 77.8,°F
